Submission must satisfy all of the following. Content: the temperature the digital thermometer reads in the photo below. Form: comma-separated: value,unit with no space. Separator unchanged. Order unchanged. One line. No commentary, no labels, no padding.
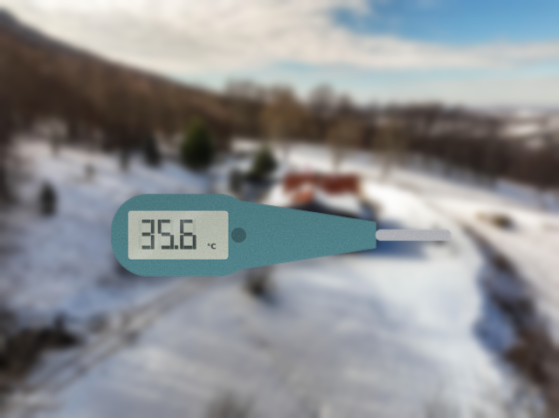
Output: 35.6,°C
